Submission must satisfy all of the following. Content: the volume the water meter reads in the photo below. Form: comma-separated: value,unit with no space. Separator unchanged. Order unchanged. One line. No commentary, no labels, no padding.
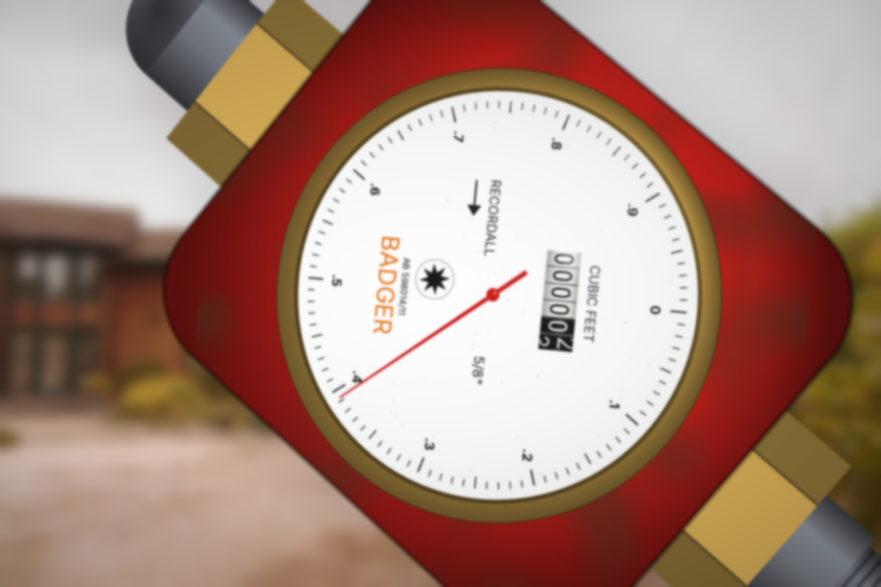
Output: 2.39,ft³
